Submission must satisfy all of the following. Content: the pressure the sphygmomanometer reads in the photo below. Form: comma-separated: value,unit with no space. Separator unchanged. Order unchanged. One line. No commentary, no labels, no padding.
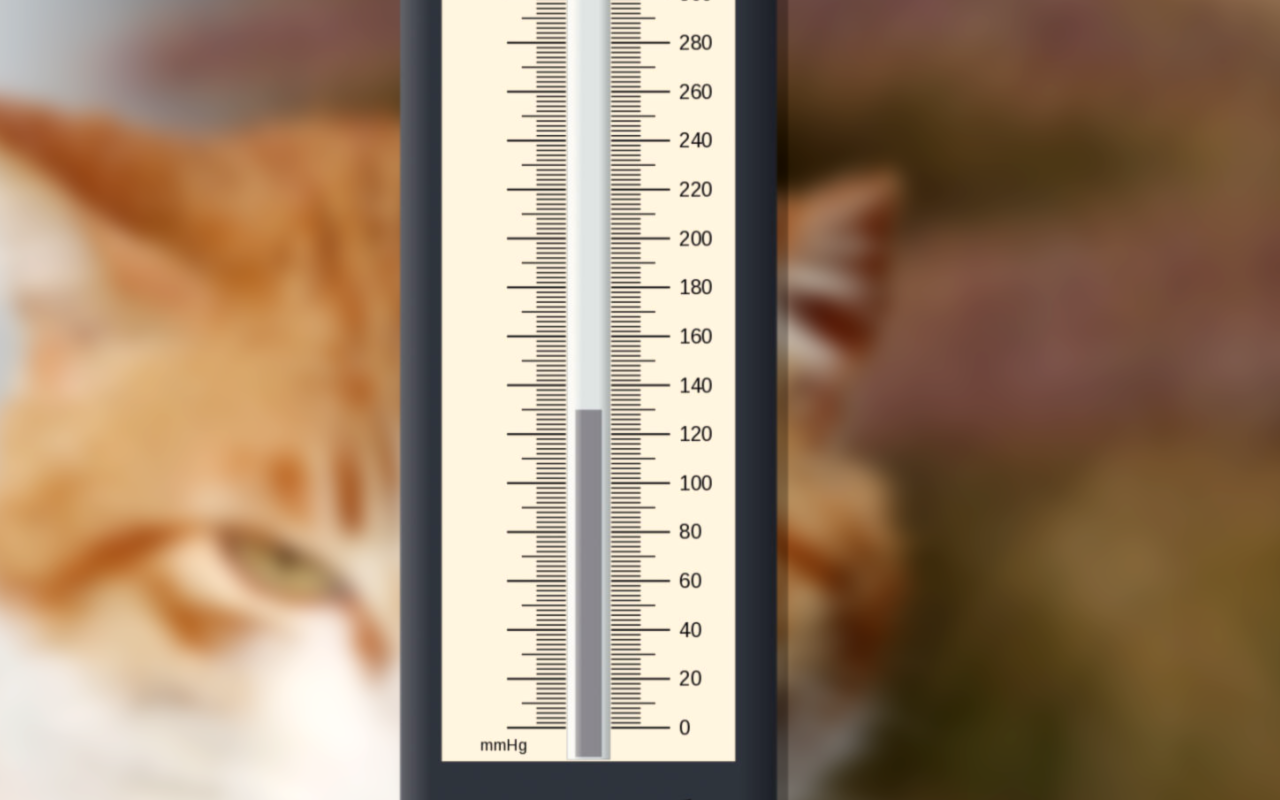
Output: 130,mmHg
